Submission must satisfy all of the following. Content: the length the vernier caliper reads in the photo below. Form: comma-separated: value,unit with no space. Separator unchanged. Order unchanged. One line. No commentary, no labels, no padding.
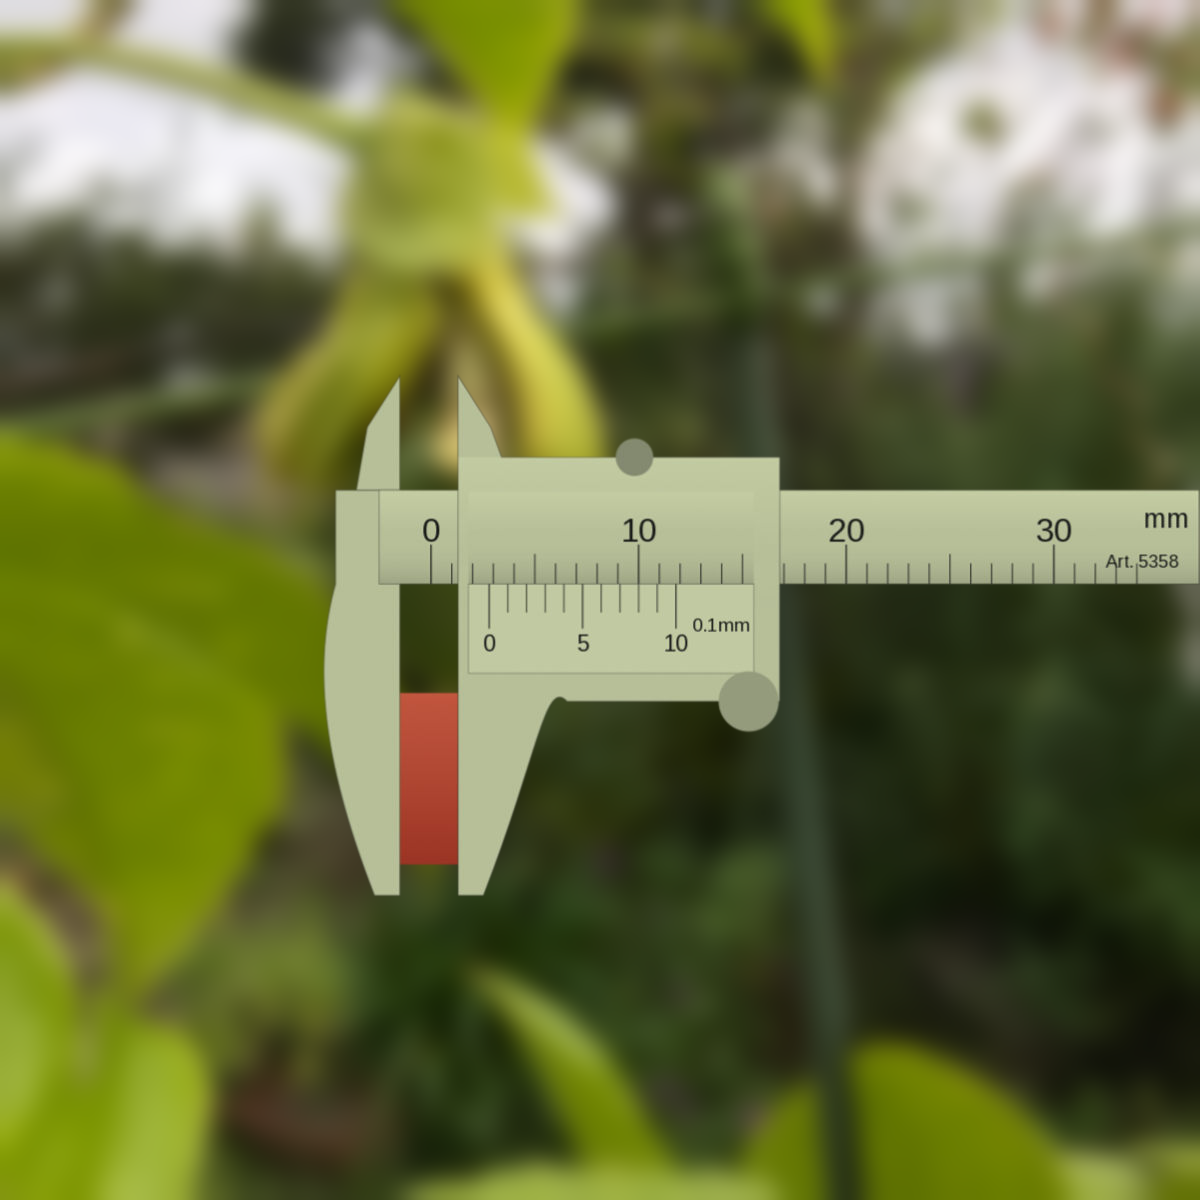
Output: 2.8,mm
